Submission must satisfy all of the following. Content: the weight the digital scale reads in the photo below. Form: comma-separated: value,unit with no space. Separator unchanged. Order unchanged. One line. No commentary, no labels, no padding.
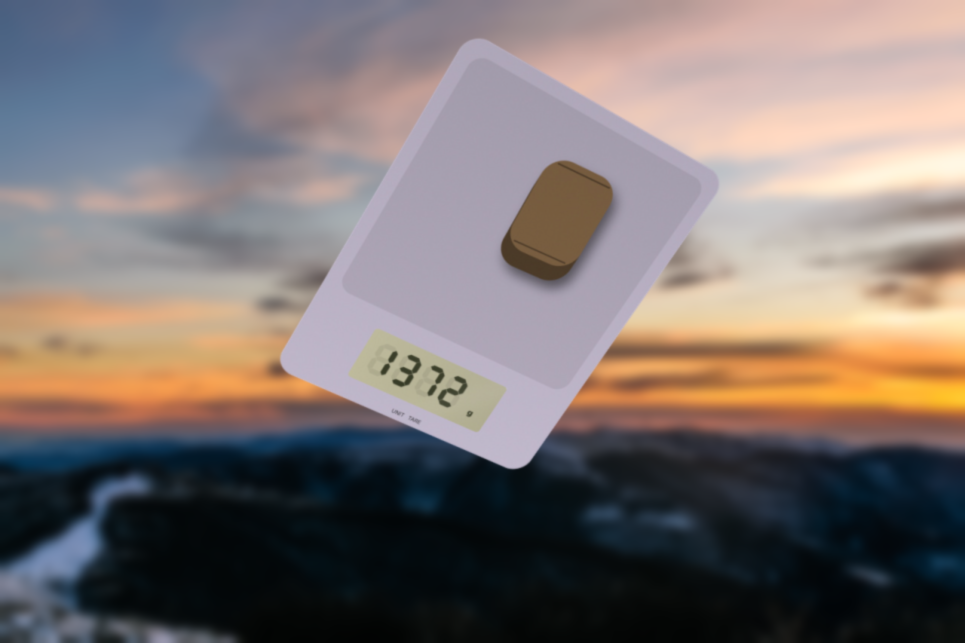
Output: 1372,g
